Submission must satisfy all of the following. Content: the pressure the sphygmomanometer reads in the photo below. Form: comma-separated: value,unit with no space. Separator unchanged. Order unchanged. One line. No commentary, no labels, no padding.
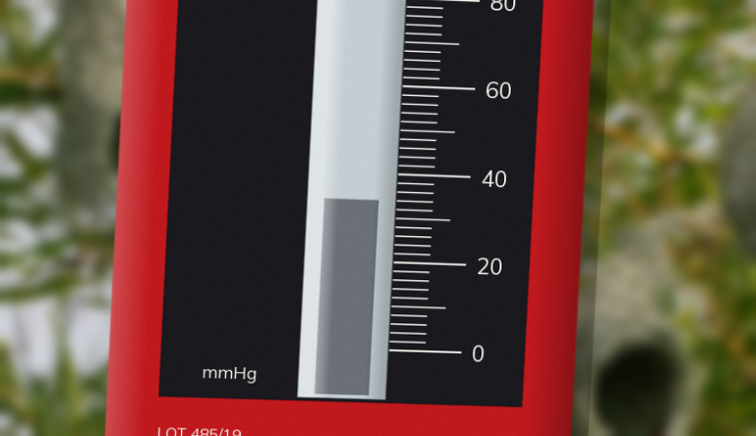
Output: 34,mmHg
